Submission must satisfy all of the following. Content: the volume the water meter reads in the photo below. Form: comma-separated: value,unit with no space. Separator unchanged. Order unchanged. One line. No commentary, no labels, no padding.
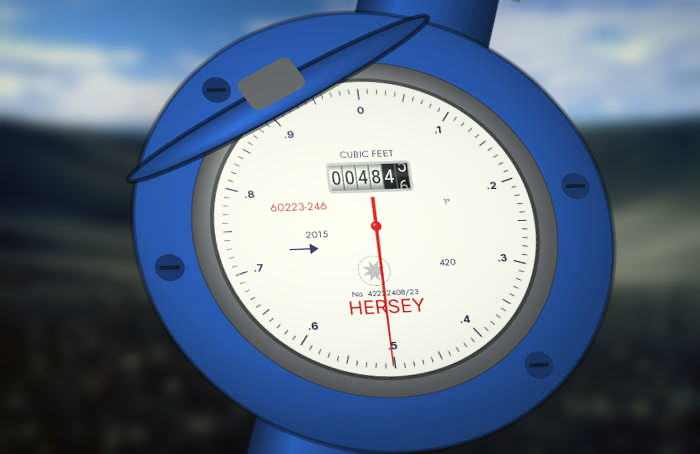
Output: 4845.50,ft³
